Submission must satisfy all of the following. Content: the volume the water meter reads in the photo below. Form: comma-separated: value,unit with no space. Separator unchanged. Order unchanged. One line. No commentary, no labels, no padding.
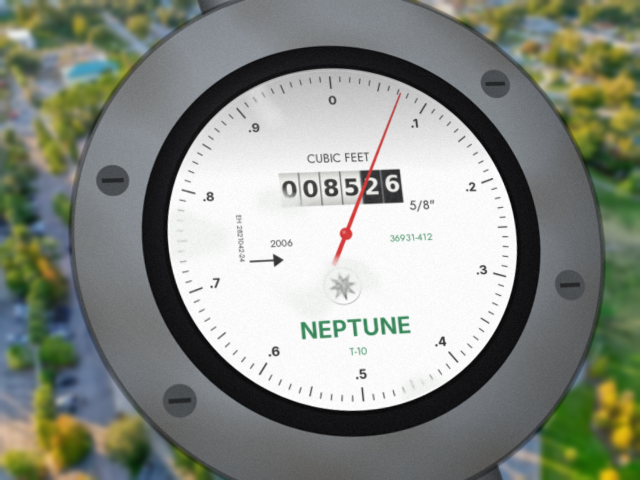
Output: 8526.07,ft³
